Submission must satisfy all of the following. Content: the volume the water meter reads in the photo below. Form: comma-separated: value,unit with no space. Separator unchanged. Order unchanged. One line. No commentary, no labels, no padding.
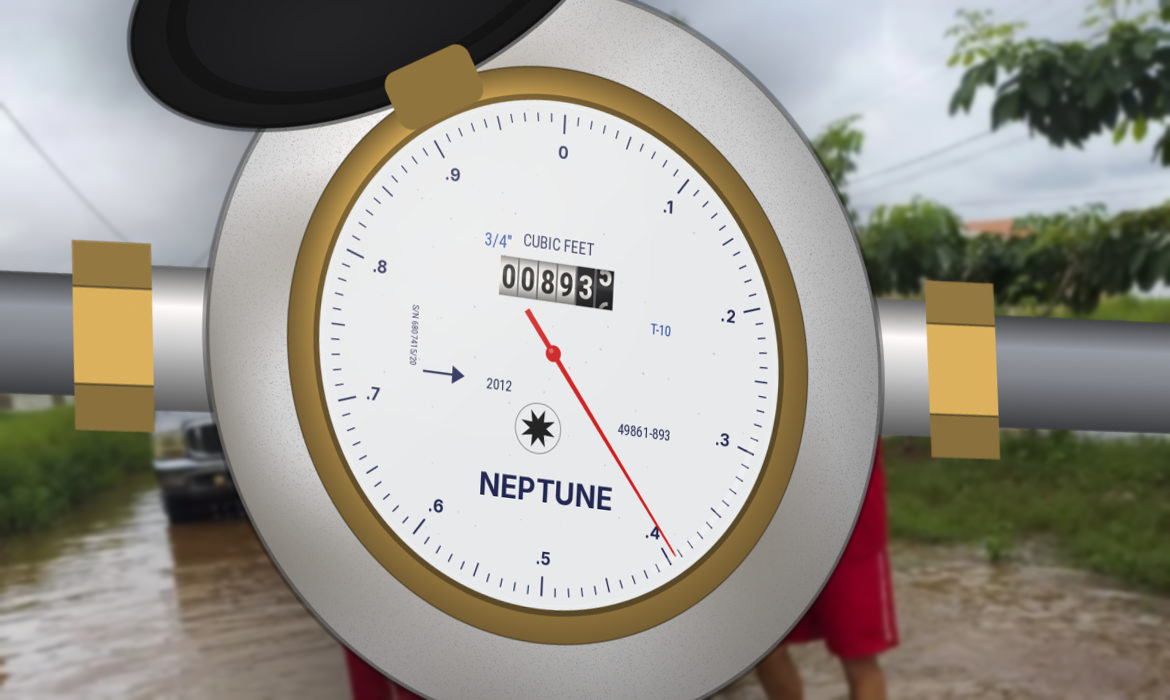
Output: 8935.39,ft³
